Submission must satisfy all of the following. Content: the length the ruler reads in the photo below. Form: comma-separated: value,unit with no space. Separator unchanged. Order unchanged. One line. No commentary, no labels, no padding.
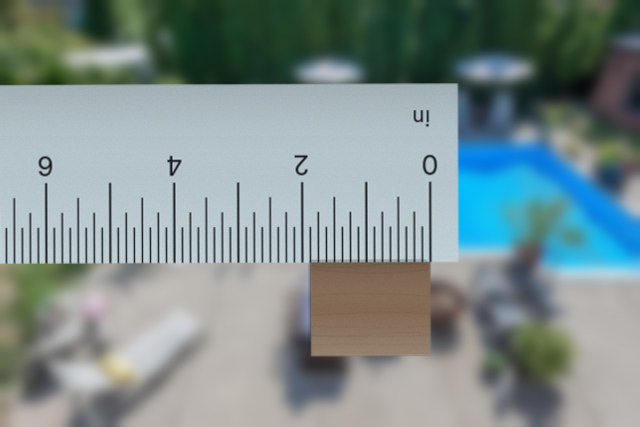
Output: 1.875,in
